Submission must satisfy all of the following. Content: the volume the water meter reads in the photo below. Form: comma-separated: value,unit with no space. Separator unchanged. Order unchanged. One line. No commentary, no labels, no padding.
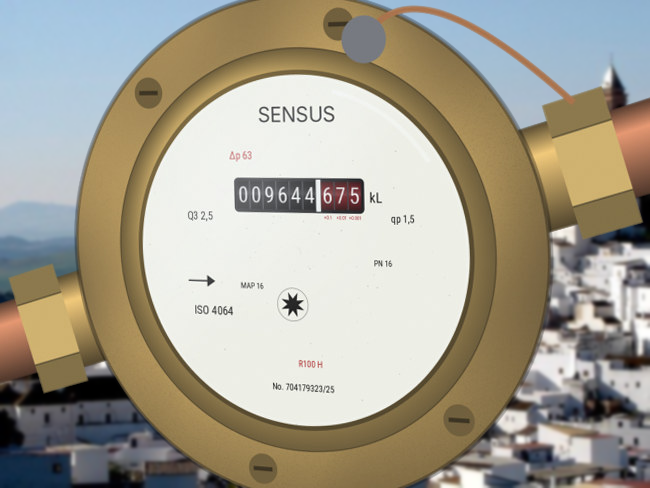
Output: 9644.675,kL
